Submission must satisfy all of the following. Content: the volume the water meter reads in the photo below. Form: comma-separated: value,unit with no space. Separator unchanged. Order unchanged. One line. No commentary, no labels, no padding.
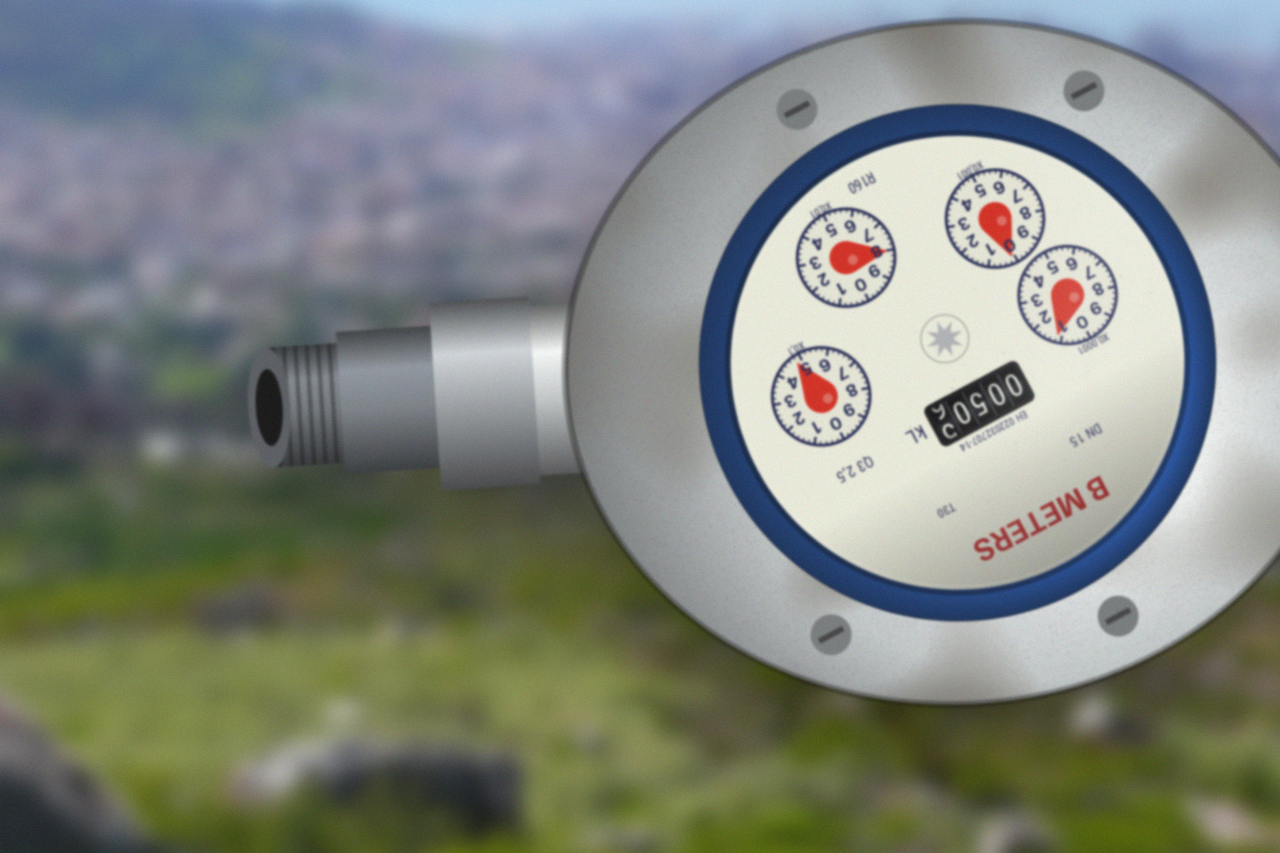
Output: 505.4801,kL
